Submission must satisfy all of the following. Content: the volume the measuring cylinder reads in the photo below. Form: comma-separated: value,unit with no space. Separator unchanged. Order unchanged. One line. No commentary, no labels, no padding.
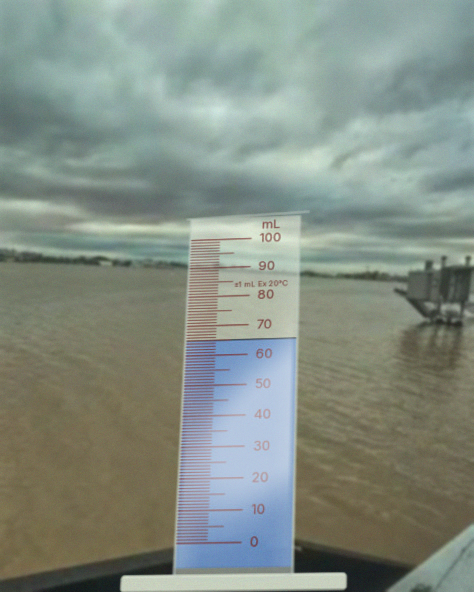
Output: 65,mL
